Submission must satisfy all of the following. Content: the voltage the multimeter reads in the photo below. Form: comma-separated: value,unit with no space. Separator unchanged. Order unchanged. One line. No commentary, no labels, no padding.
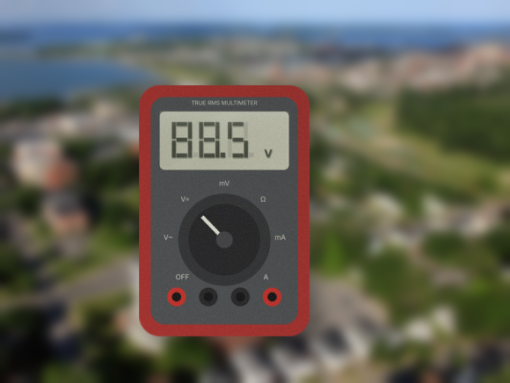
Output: 88.5,V
